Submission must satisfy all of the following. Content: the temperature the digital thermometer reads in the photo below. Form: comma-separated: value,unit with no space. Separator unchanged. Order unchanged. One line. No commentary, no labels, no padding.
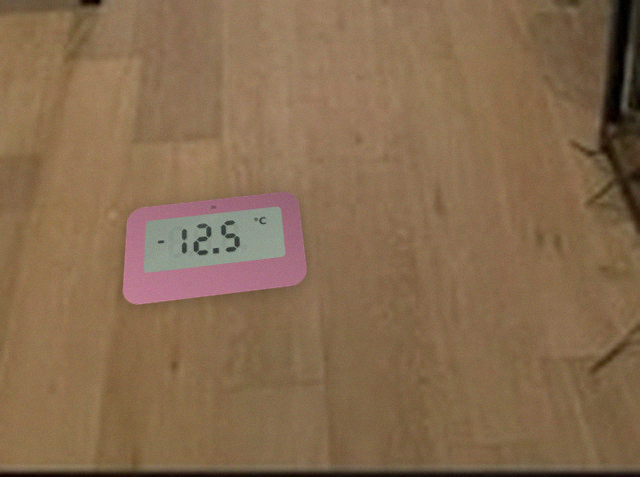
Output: -12.5,°C
